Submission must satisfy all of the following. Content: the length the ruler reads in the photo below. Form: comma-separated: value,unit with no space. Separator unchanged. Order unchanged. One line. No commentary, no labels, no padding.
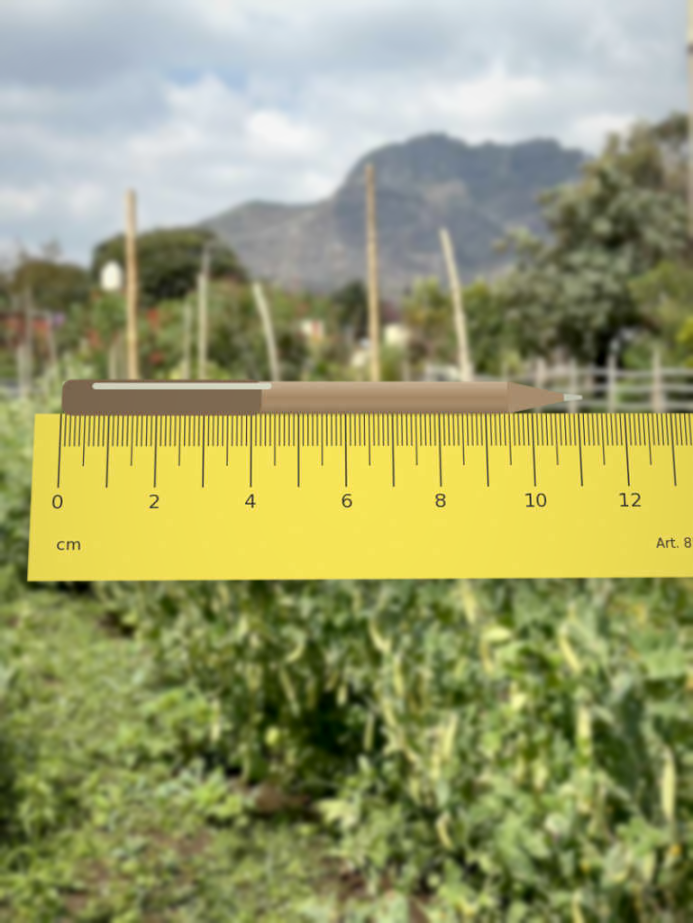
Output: 11.1,cm
